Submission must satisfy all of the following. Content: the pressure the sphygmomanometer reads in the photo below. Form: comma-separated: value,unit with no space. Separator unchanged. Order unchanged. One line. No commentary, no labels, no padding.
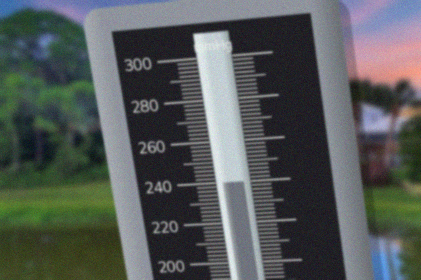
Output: 240,mmHg
